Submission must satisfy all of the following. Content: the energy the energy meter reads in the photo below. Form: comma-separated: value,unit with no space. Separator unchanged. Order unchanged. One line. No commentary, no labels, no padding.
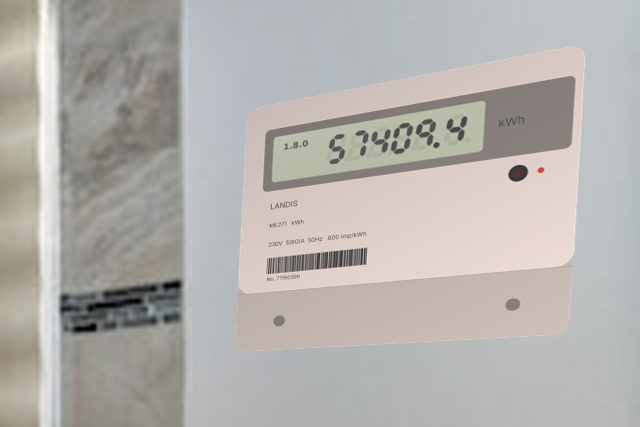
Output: 57409.4,kWh
